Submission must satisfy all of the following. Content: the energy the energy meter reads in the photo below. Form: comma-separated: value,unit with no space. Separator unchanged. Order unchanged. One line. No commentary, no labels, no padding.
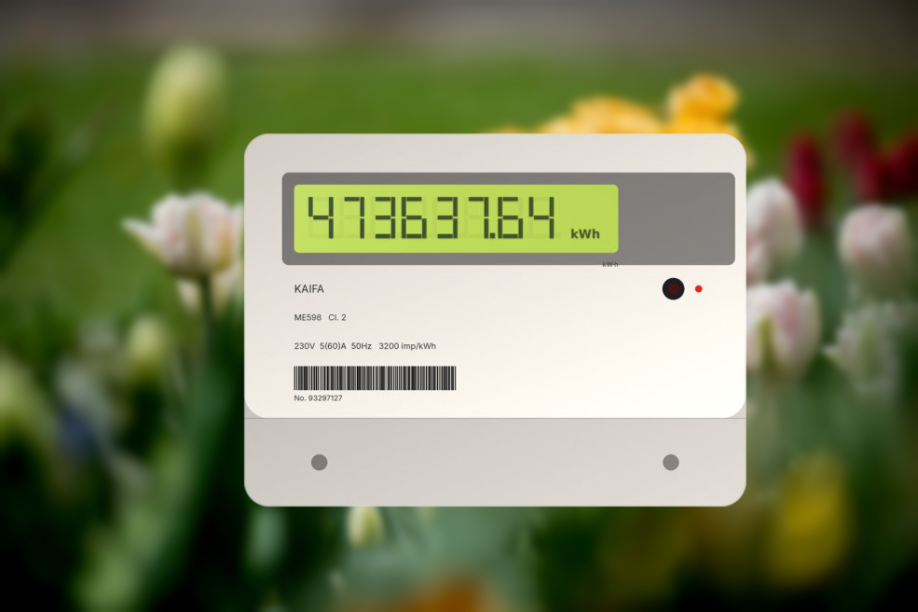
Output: 473637.64,kWh
